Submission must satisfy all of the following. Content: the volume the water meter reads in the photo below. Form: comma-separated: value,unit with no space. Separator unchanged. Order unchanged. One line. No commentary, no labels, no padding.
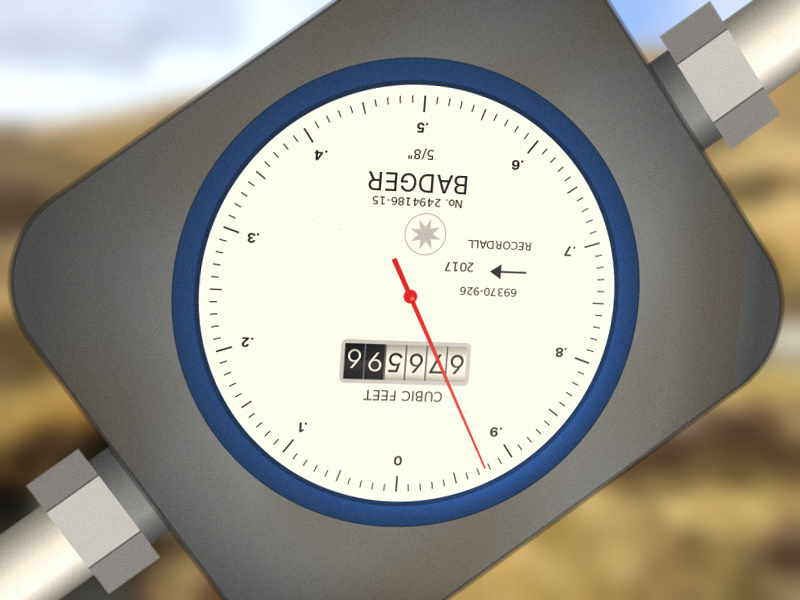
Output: 676595.92,ft³
